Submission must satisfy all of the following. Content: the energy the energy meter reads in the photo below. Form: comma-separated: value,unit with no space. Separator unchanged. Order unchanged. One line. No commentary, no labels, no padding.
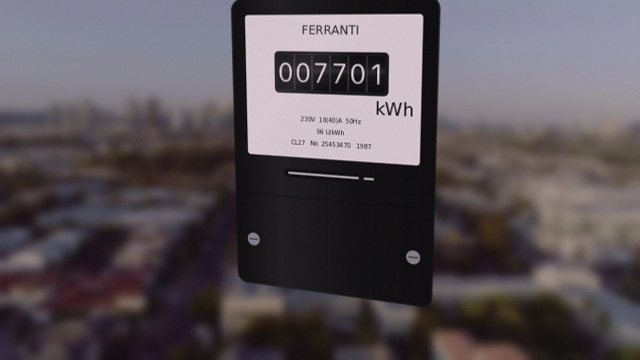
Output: 7701,kWh
